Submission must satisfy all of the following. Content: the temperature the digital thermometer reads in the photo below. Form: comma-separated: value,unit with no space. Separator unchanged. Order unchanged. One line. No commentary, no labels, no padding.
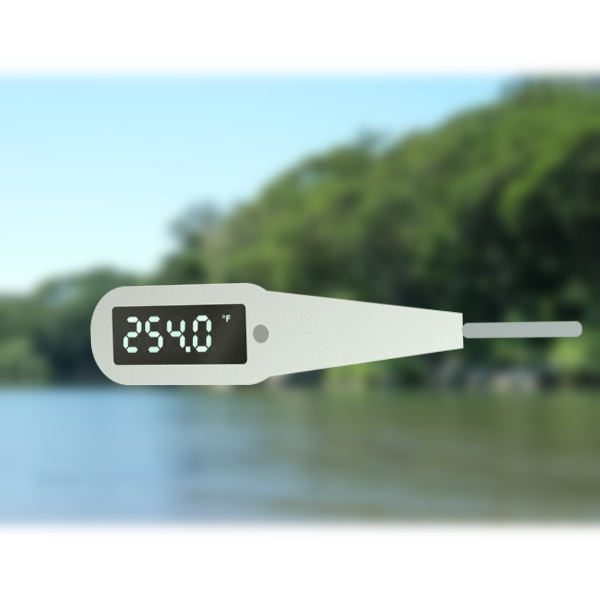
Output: 254.0,°F
